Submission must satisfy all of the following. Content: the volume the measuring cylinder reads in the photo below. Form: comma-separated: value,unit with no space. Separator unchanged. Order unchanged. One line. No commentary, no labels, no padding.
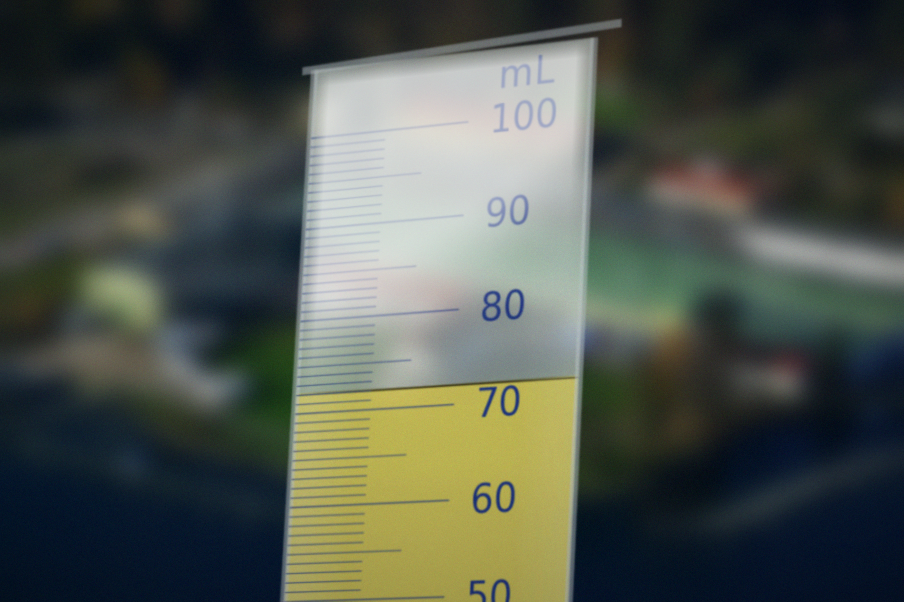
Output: 72,mL
